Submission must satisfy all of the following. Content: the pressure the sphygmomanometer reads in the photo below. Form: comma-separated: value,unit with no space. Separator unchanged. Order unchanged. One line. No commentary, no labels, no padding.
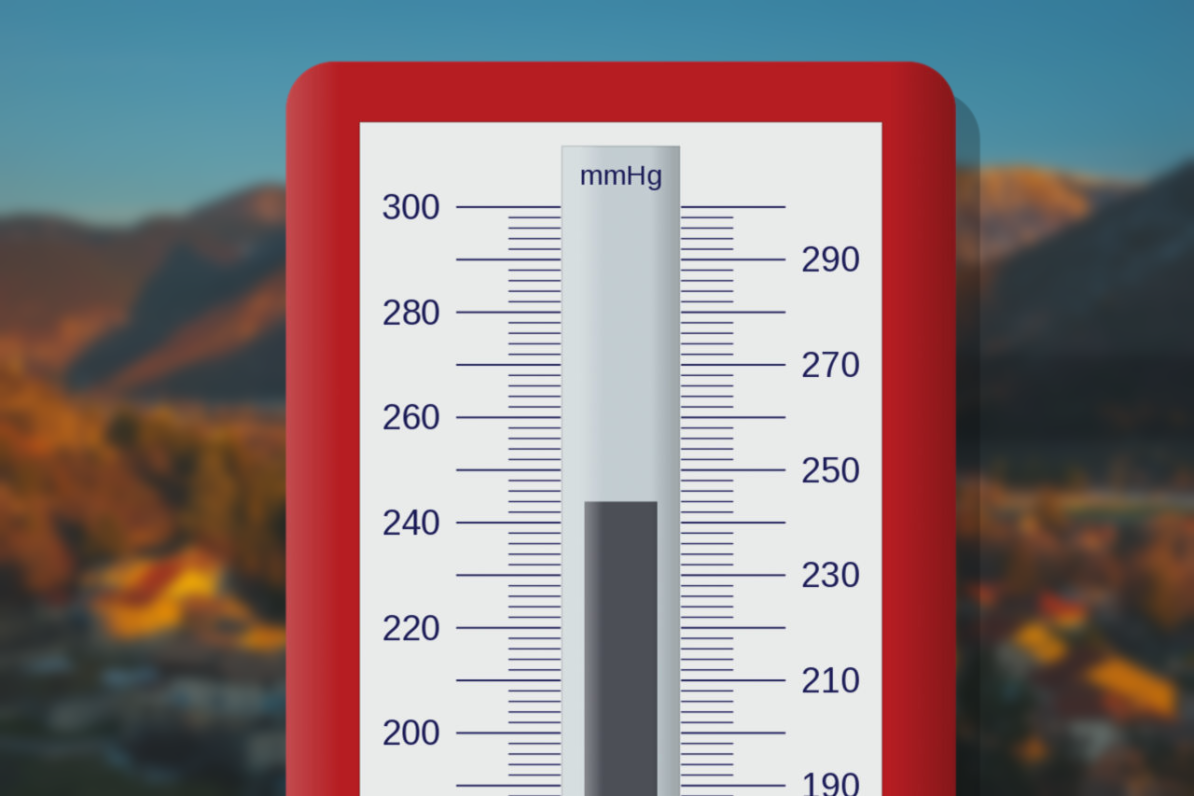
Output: 244,mmHg
